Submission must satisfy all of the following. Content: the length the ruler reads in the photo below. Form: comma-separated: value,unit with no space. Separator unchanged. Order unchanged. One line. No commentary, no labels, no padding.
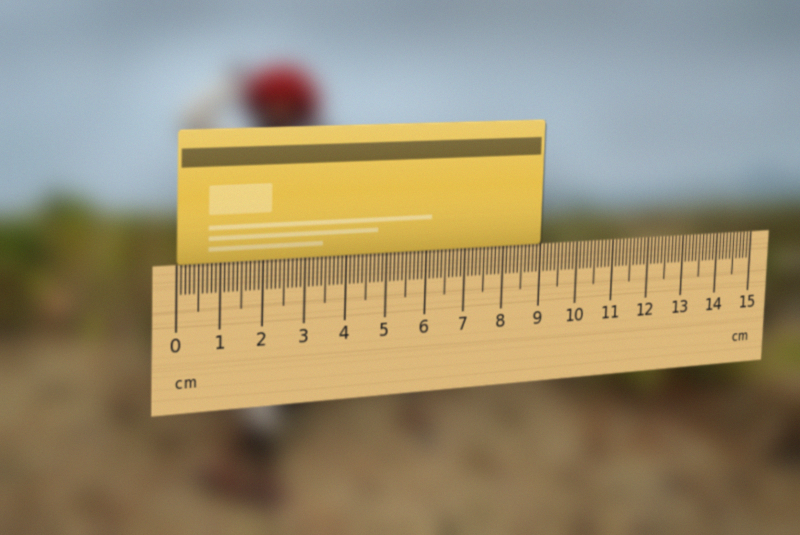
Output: 9,cm
